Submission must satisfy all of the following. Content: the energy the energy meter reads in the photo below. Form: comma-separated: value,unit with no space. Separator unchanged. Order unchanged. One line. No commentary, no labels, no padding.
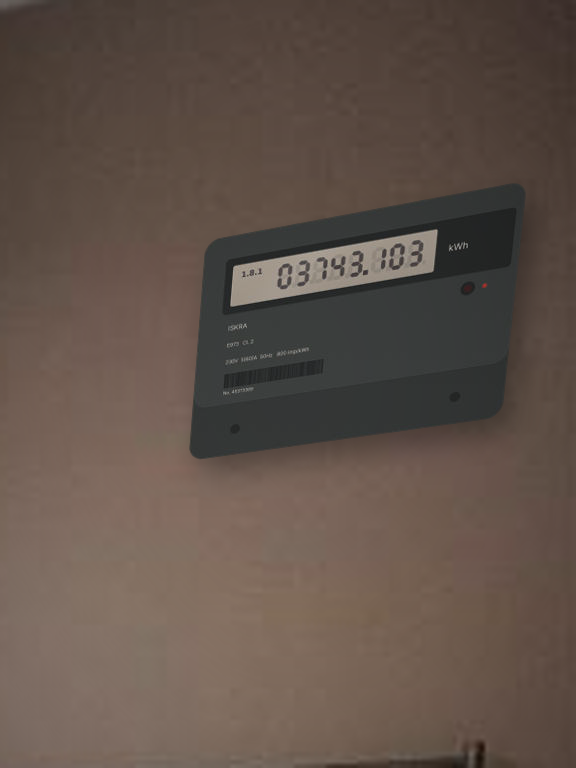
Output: 3743.103,kWh
